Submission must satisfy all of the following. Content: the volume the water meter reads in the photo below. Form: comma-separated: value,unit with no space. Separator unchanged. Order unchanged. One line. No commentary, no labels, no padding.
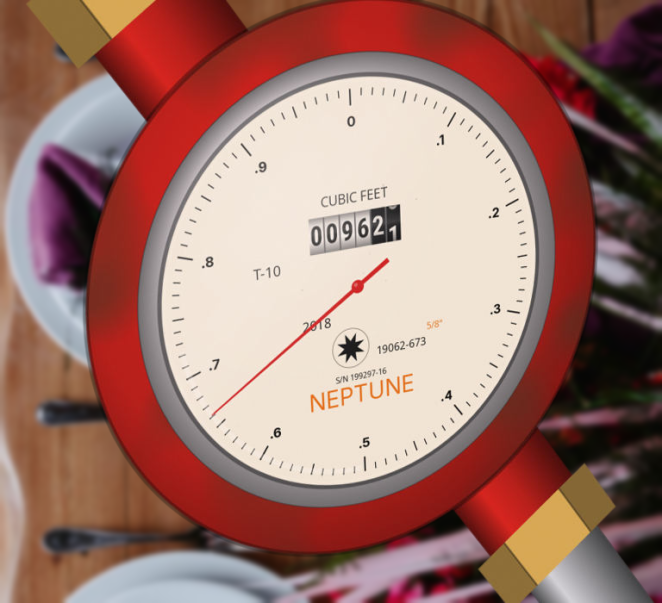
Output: 9620.66,ft³
